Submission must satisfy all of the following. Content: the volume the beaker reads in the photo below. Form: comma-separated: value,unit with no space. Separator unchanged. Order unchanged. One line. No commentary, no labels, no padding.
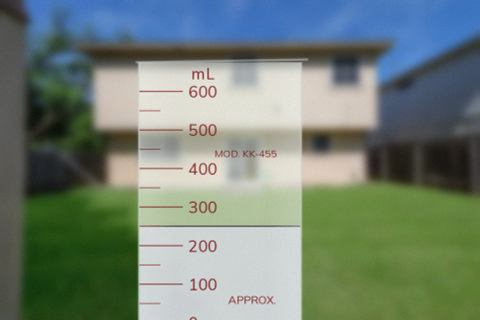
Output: 250,mL
